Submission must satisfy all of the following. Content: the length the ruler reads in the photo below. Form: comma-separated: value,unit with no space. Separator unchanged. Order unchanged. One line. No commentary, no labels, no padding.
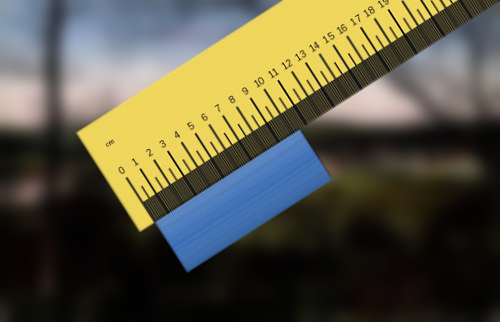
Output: 10.5,cm
